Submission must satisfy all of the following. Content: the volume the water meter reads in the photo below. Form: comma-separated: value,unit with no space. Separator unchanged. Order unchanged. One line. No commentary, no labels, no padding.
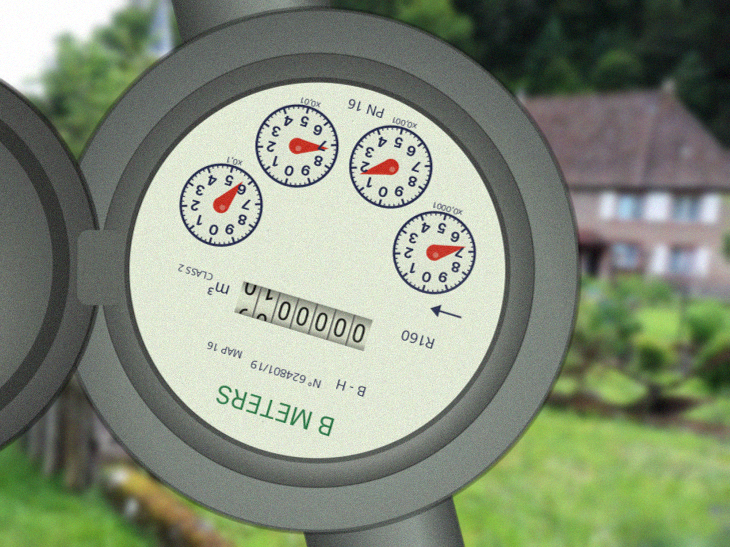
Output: 9.5716,m³
